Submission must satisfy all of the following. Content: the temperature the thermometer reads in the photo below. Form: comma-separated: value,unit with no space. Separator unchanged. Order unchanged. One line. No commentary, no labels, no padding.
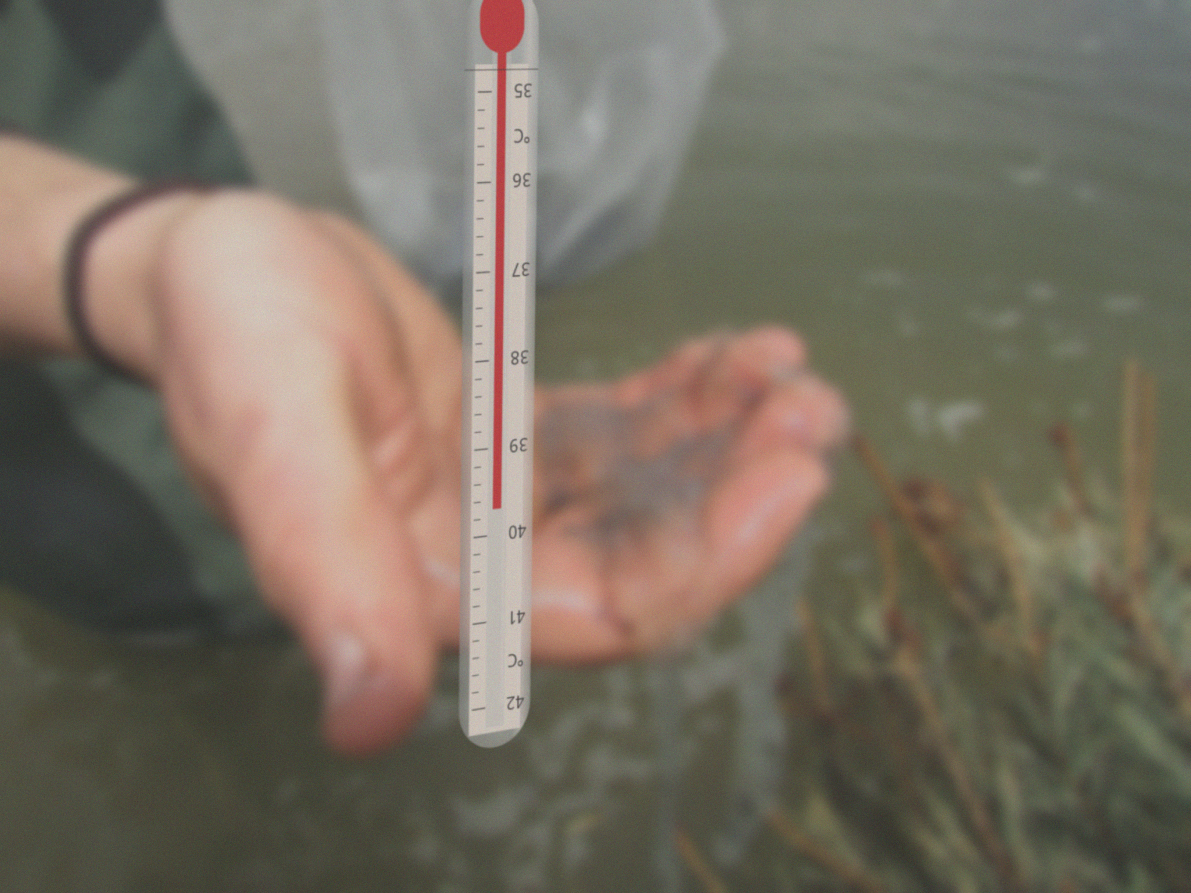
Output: 39.7,°C
